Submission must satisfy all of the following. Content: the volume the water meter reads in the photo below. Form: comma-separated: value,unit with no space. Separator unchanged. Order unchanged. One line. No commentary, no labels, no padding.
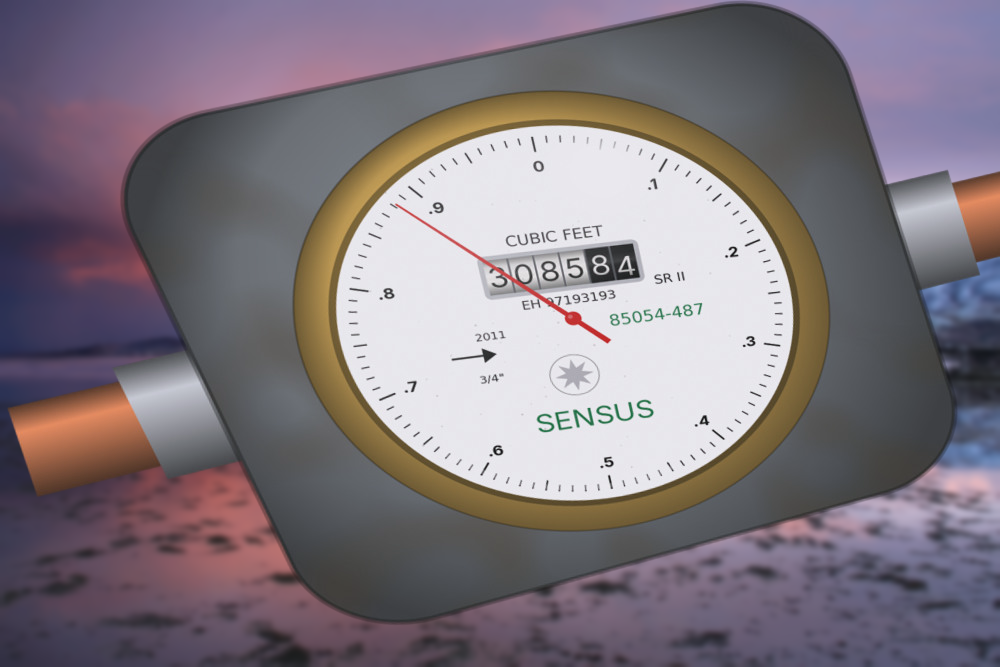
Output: 308583.88,ft³
